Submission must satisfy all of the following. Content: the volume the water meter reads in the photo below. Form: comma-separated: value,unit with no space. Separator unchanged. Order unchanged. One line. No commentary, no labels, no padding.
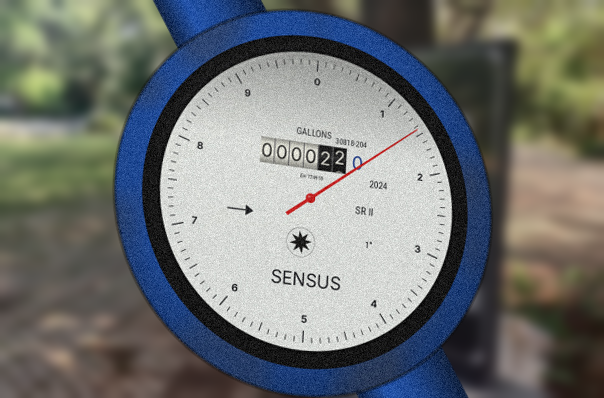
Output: 221.4,gal
